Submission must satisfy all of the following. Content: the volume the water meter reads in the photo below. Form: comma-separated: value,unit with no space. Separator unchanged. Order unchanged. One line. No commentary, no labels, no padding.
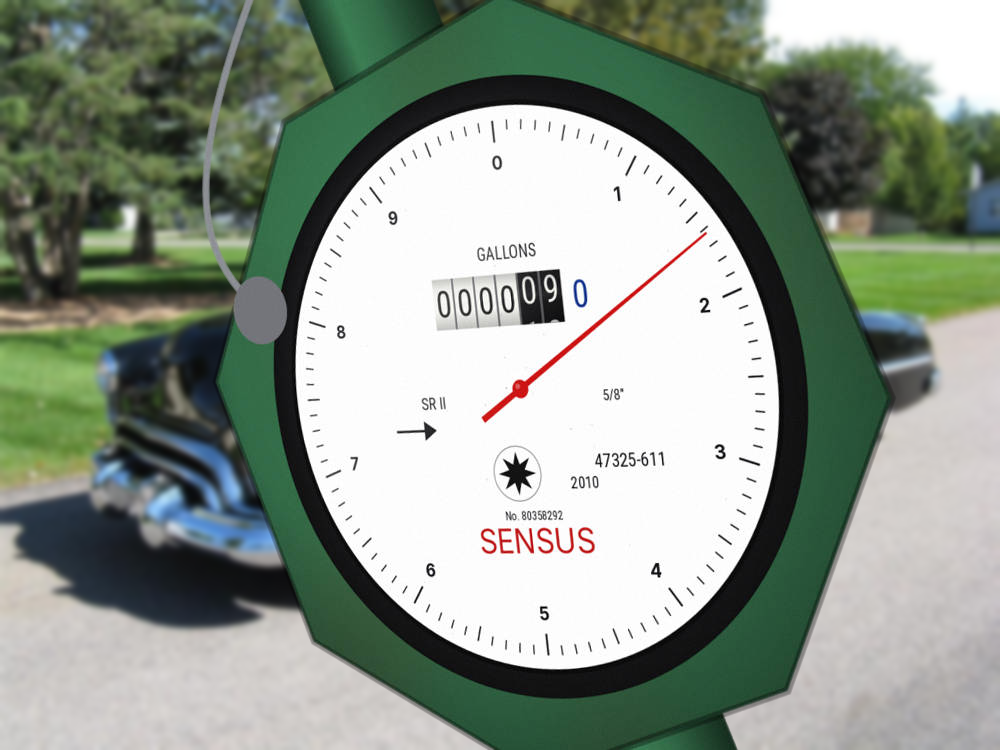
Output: 91.6,gal
